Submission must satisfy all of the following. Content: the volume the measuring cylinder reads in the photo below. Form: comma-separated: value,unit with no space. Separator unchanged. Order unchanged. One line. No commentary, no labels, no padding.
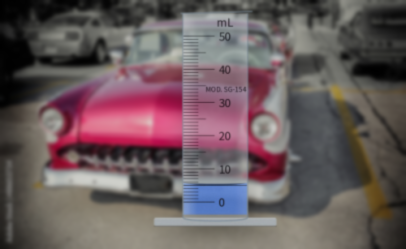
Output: 5,mL
